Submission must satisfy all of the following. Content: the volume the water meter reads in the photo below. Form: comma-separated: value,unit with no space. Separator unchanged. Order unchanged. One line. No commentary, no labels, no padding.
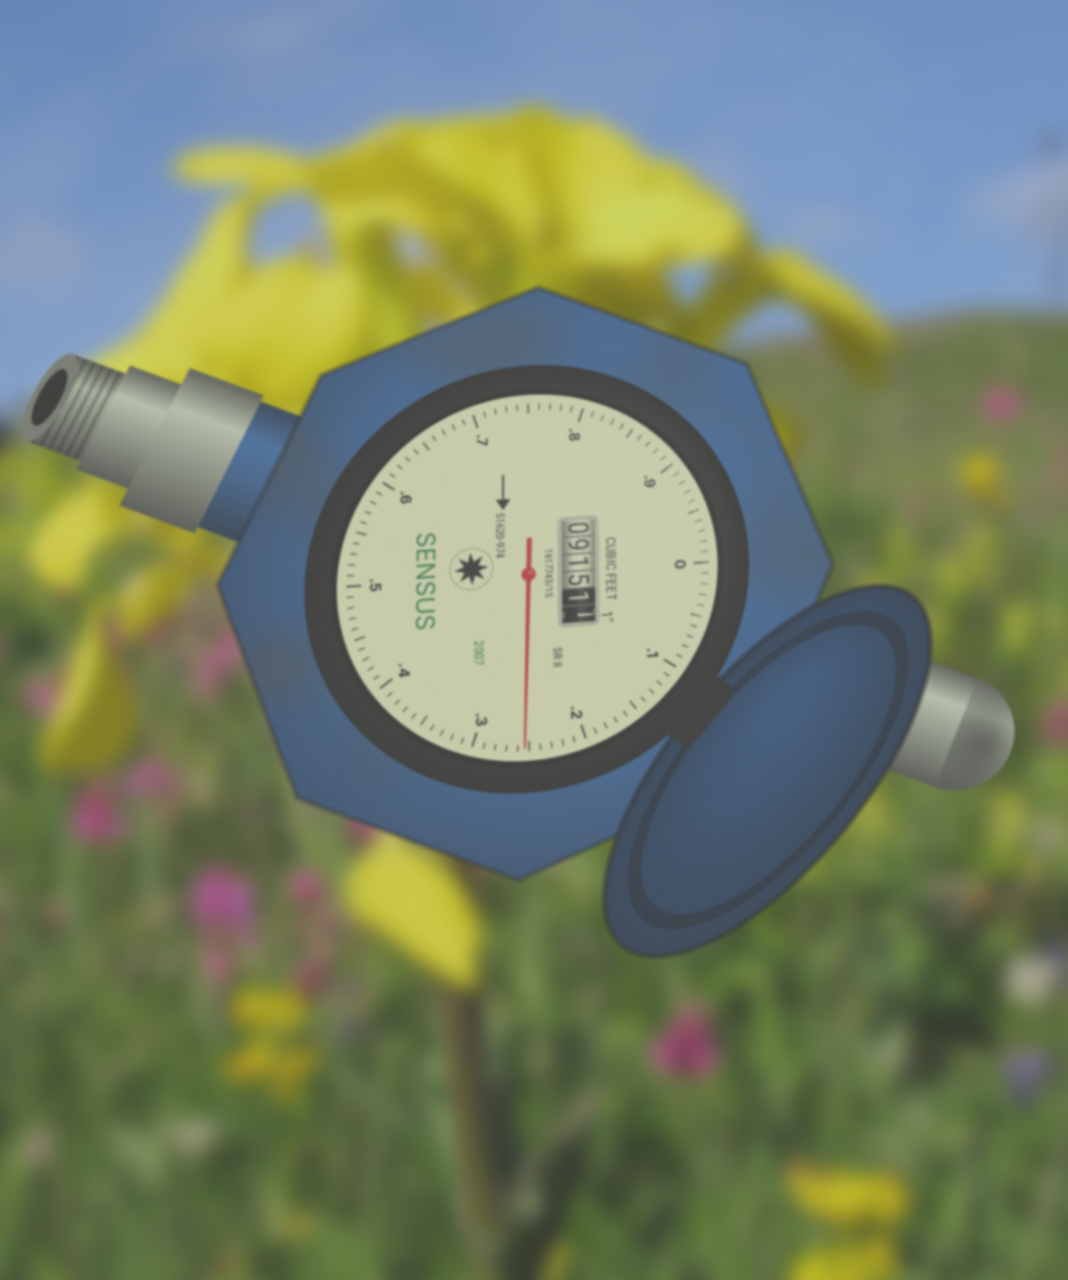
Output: 91511.25,ft³
